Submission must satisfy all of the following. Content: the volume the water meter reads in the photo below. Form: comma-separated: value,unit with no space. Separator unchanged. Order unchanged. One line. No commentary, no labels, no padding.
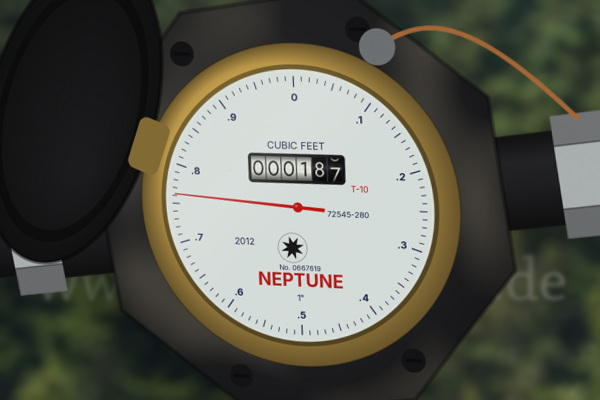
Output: 186.76,ft³
